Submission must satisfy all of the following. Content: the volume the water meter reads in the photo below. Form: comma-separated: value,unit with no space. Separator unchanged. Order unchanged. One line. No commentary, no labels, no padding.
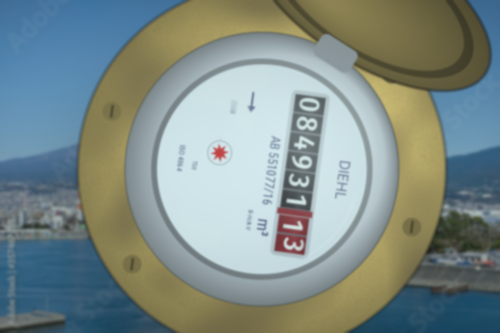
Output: 84931.13,m³
